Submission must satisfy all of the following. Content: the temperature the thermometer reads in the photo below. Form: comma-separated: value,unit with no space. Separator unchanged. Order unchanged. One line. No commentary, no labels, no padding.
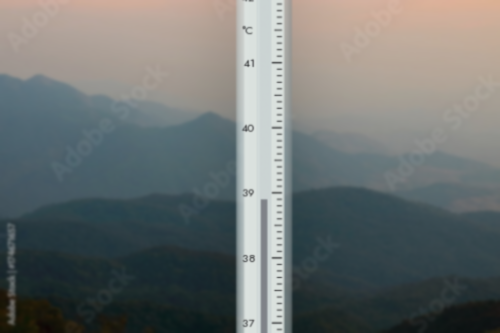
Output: 38.9,°C
